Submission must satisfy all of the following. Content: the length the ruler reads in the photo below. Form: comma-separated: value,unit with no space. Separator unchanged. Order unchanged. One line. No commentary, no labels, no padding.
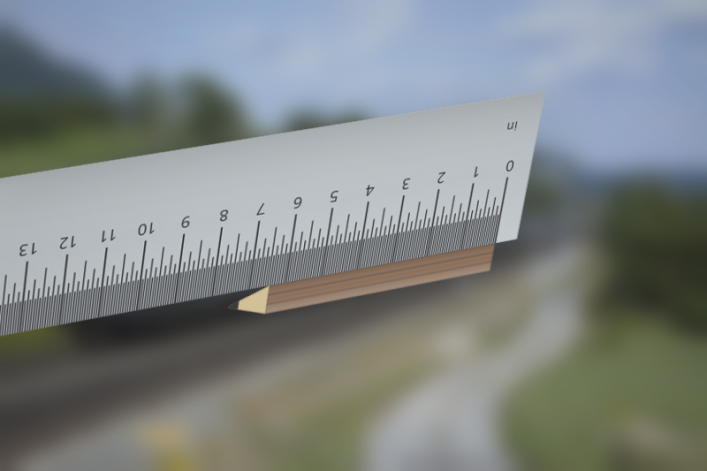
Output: 7.5,in
